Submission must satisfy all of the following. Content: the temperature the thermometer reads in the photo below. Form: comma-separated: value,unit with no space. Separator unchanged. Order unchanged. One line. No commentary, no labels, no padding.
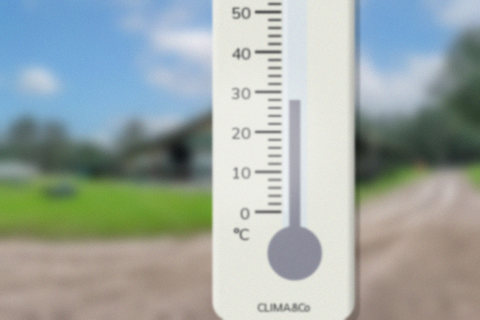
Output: 28,°C
